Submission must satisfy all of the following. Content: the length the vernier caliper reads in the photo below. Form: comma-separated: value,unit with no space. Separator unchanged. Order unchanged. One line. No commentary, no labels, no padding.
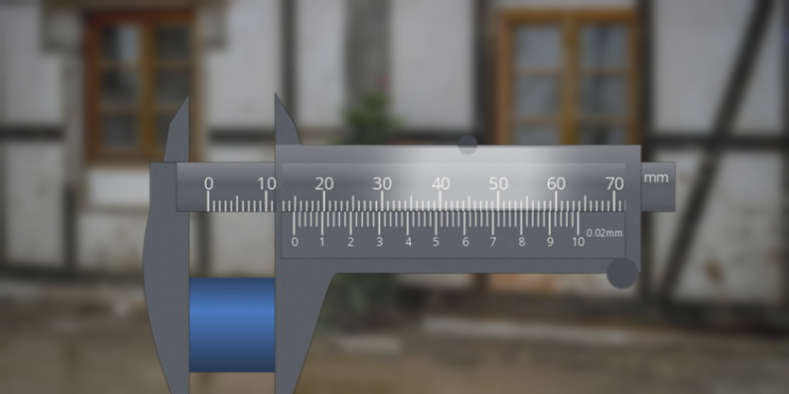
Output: 14.8,mm
